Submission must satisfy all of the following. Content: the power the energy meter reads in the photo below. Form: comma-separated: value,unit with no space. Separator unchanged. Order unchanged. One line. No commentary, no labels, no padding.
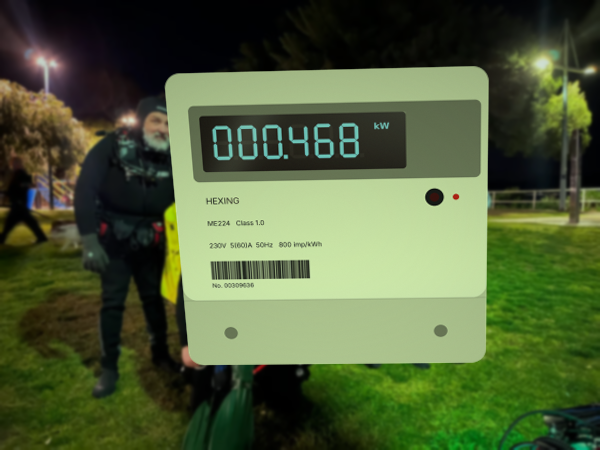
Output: 0.468,kW
